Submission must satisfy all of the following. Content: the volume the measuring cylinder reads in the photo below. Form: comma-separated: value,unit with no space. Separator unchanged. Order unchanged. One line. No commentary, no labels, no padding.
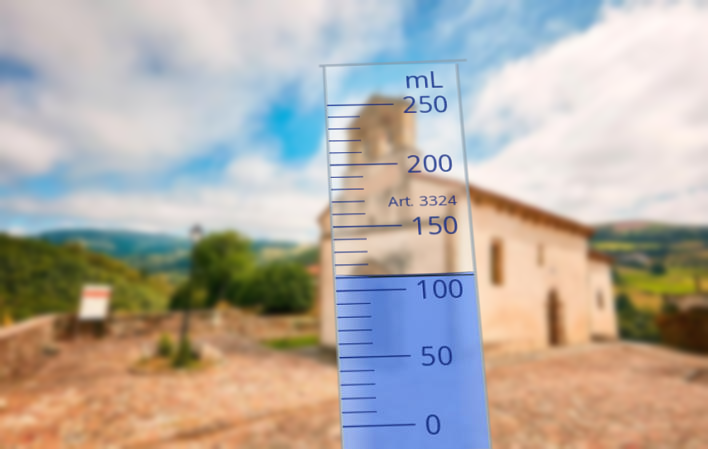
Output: 110,mL
